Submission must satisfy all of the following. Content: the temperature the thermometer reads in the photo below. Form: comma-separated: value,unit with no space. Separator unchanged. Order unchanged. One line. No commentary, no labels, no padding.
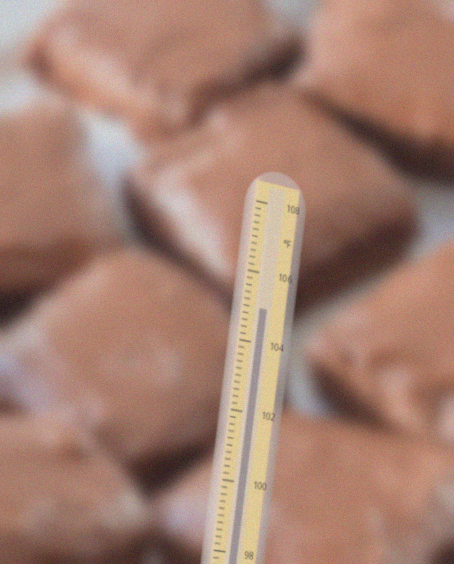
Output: 105,°F
